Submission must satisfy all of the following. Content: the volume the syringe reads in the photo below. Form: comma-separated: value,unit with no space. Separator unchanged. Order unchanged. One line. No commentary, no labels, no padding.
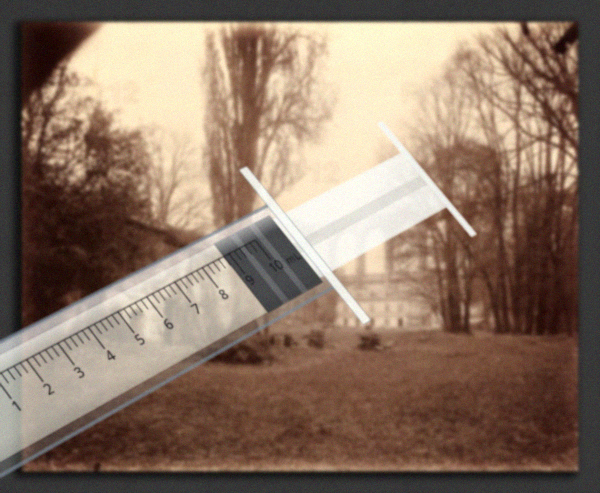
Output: 8.8,mL
